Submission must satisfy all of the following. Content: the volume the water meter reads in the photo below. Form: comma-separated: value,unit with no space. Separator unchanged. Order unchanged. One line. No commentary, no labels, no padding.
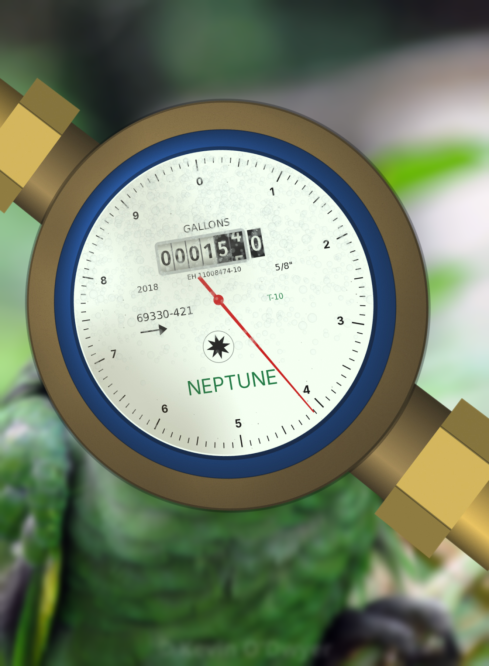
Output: 1544.1,gal
